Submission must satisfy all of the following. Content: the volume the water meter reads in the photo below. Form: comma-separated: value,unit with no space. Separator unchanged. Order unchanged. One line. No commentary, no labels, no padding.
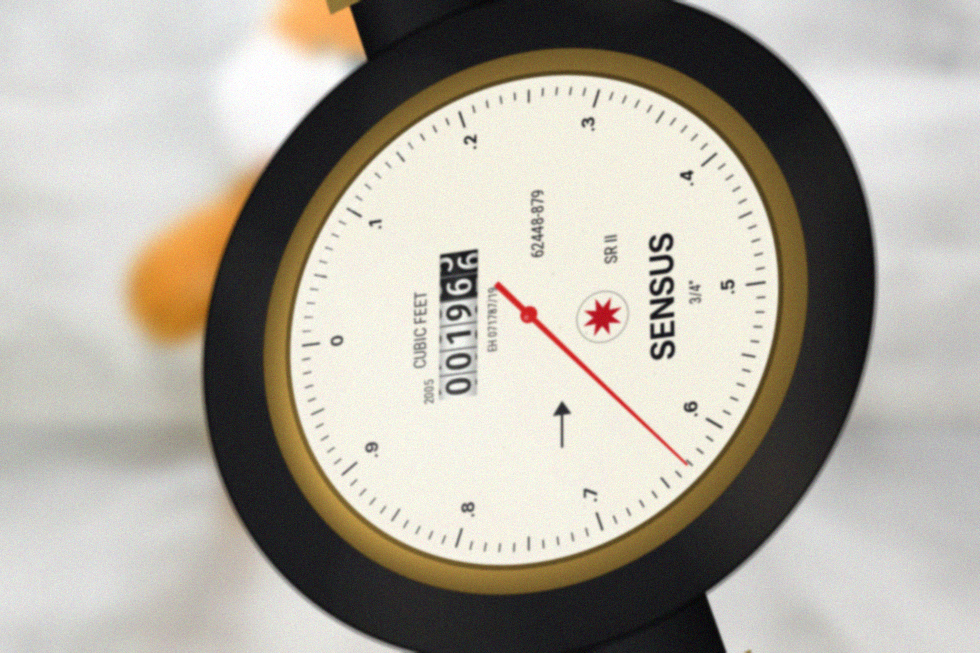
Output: 1965.63,ft³
